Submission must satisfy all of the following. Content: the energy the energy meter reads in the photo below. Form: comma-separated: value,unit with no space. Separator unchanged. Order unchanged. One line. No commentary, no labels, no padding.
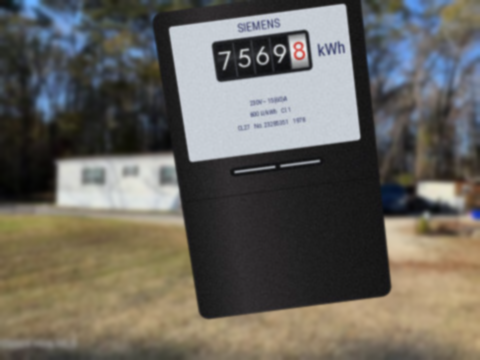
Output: 7569.8,kWh
